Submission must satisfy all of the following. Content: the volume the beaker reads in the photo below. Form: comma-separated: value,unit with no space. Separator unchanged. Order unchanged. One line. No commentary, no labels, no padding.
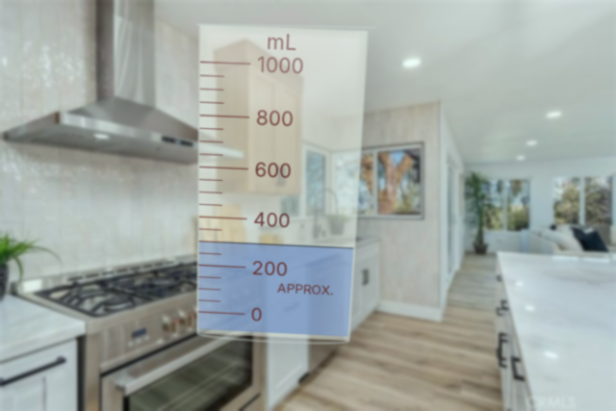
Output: 300,mL
